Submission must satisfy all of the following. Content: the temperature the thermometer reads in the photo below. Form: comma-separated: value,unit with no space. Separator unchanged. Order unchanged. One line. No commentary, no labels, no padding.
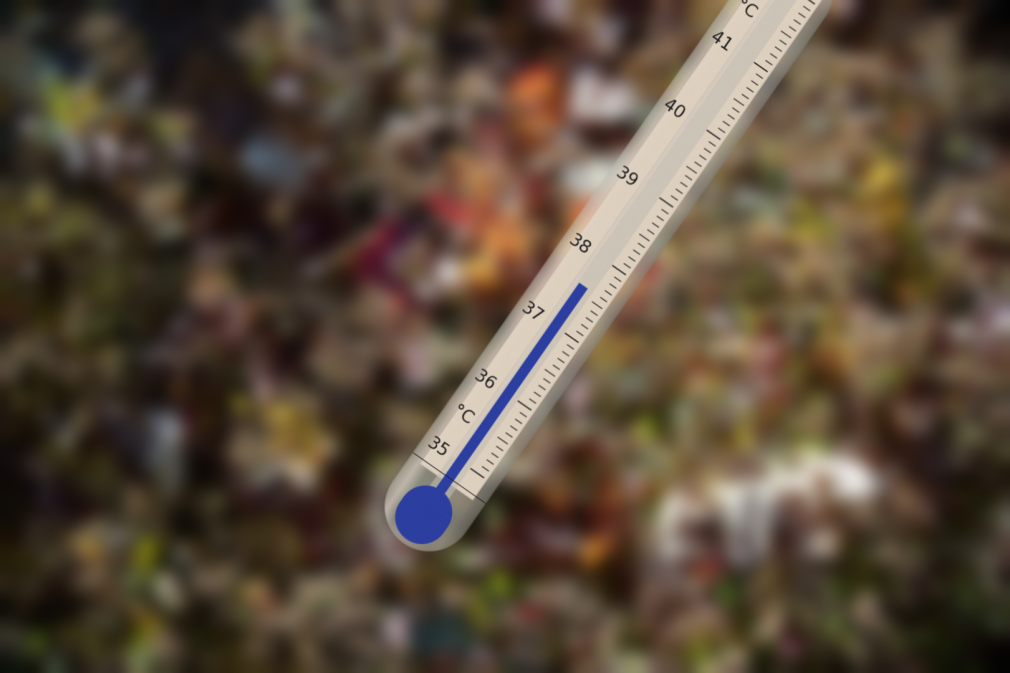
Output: 37.6,°C
